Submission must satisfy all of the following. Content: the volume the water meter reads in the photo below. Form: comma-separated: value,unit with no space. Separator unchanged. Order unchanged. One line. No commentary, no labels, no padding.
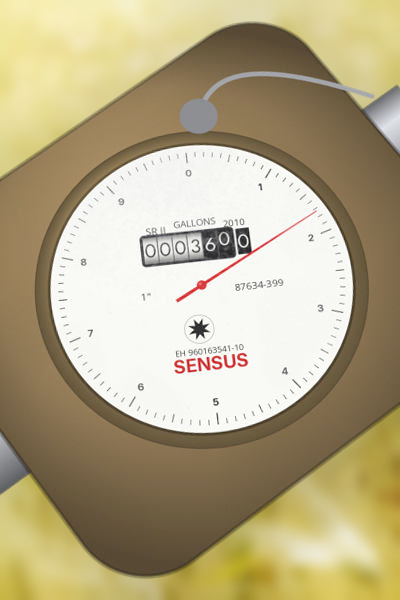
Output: 3601.7,gal
